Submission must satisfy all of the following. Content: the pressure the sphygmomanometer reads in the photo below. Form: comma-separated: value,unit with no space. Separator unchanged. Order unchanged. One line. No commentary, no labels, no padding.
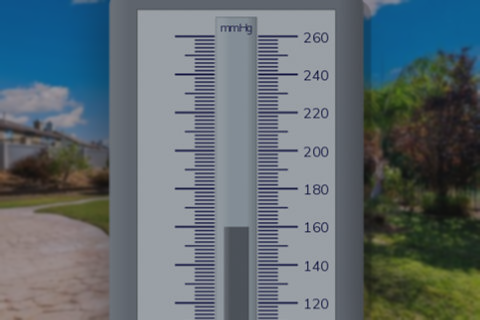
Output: 160,mmHg
